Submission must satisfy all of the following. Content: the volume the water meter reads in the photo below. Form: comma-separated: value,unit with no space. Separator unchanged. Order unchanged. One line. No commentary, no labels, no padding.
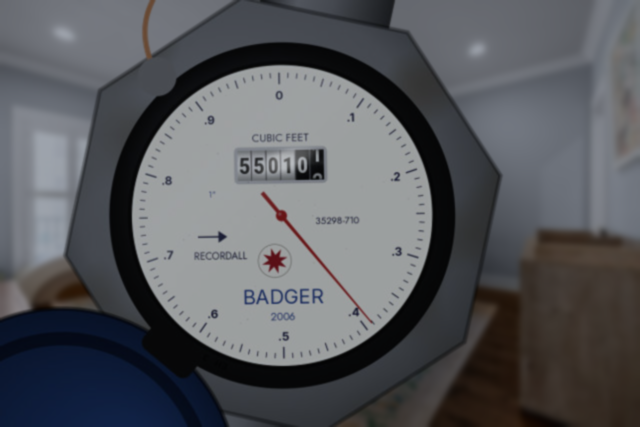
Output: 550101.39,ft³
